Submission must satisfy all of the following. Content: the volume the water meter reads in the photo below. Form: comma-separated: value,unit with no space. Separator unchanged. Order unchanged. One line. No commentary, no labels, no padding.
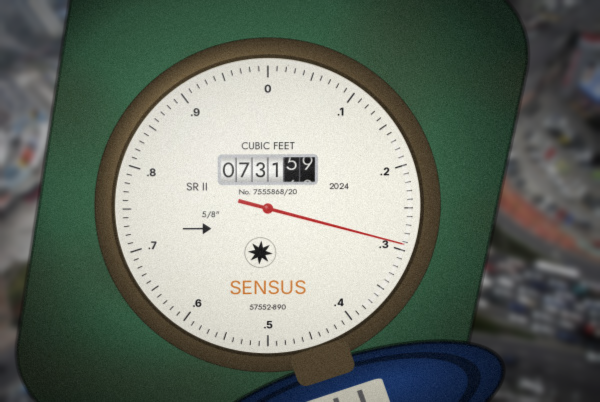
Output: 73159.29,ft³
